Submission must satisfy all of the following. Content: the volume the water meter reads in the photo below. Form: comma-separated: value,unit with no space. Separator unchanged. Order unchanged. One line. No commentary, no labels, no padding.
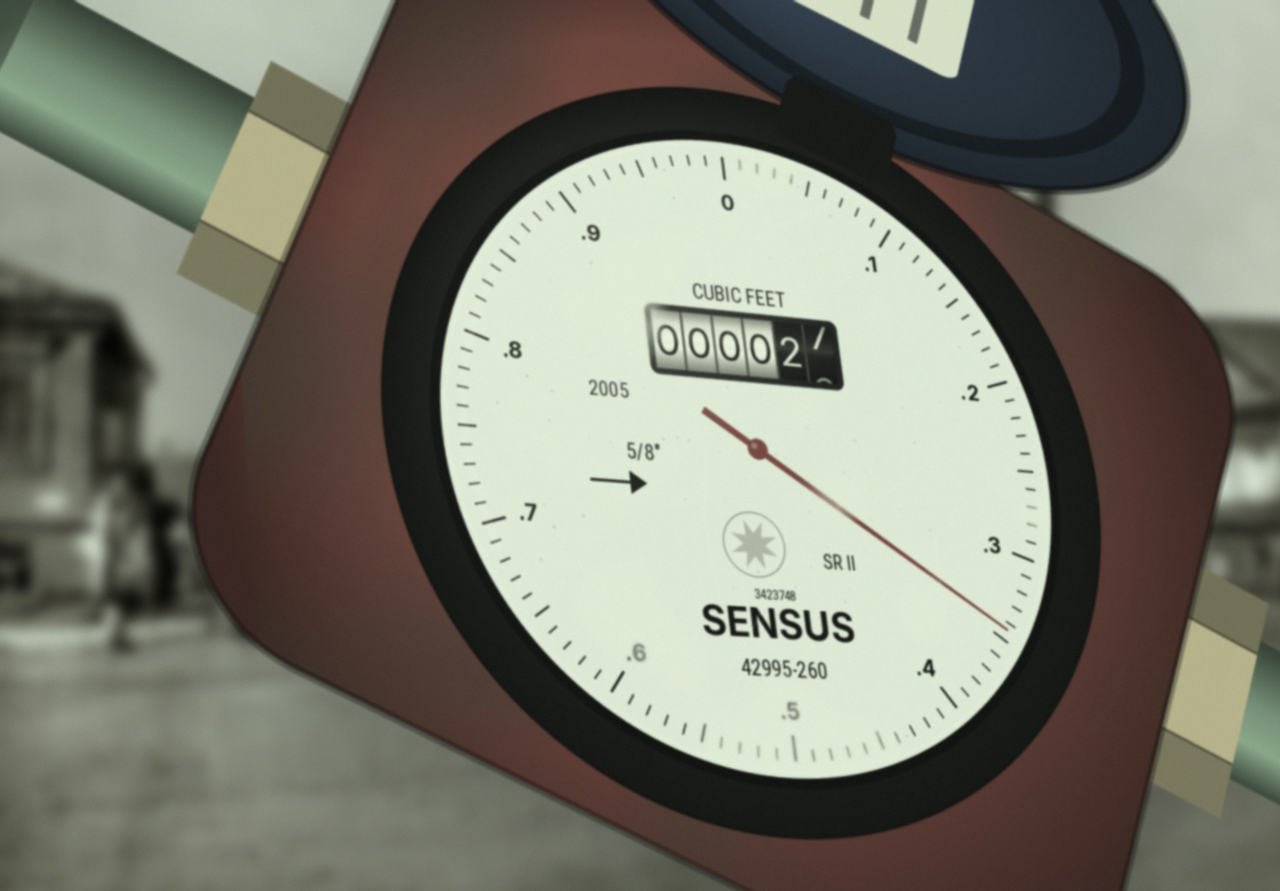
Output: 27.34,ft³
